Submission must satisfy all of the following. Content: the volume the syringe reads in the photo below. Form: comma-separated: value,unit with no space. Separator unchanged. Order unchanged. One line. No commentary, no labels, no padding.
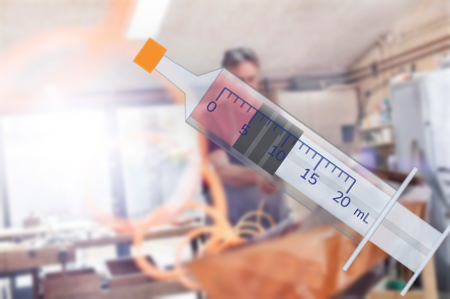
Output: 5,mL
